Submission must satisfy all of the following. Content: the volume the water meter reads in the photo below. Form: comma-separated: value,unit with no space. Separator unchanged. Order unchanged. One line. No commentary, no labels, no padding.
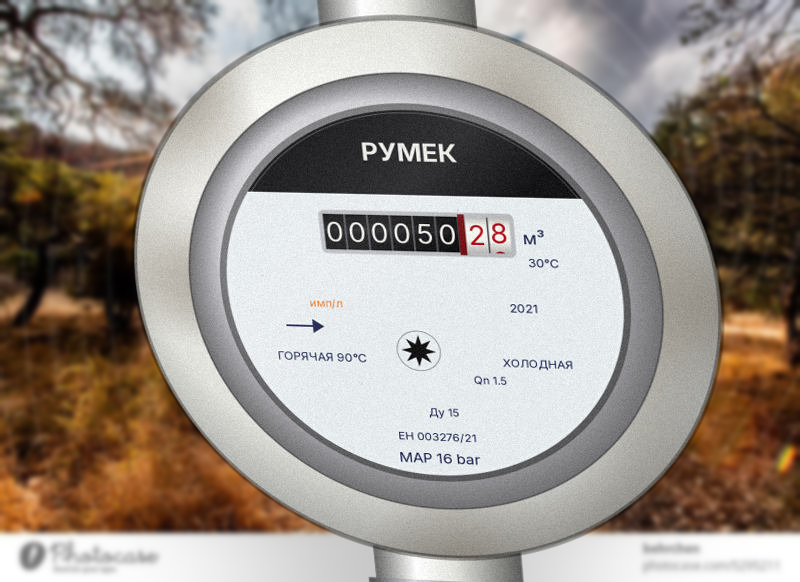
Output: 50.28,m³
